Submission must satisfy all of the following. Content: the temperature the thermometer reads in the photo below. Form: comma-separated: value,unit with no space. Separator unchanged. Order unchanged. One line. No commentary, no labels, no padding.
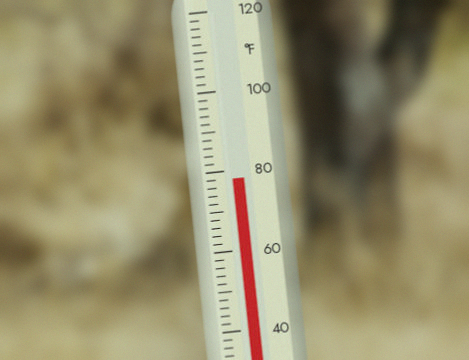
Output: 78,°F
